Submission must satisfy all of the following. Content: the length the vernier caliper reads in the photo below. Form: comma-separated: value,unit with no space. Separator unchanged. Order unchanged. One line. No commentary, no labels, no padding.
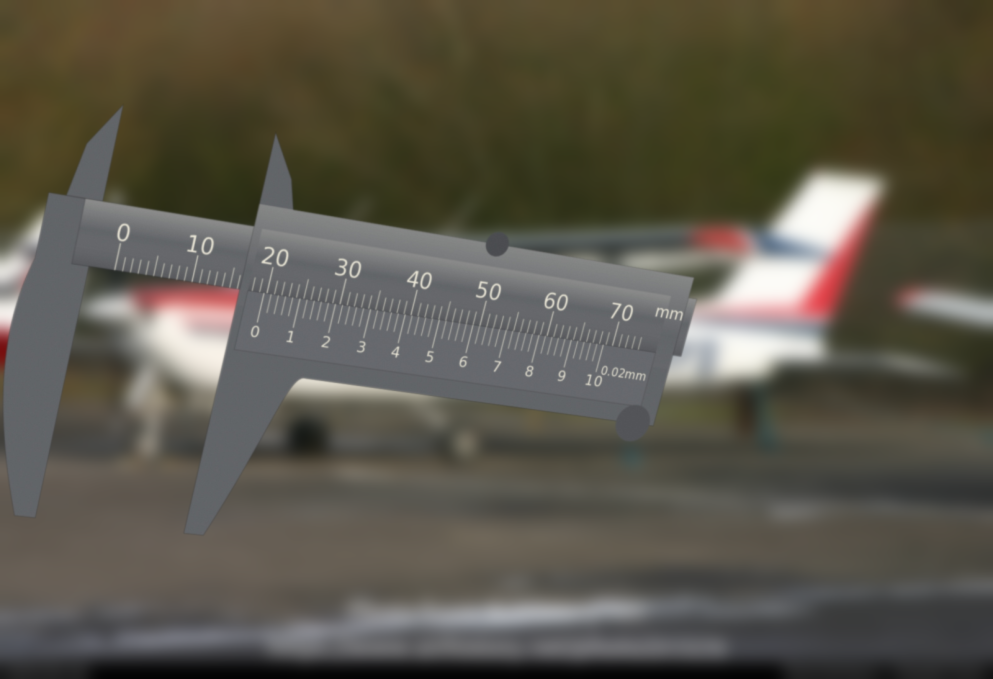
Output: 19.6,mm
